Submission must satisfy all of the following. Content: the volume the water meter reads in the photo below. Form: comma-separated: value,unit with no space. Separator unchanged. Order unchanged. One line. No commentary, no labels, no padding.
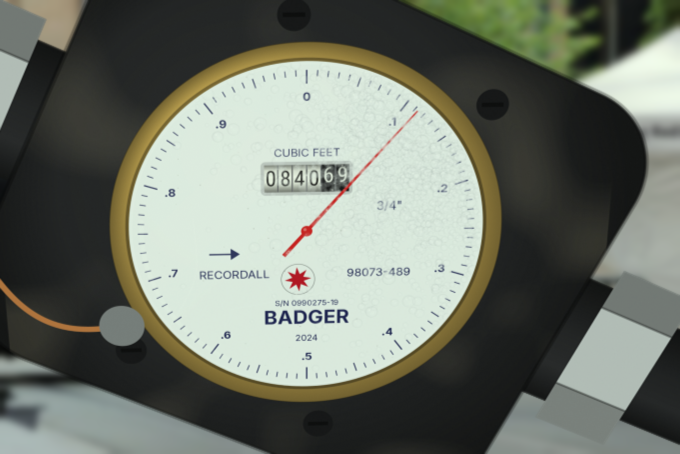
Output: 84069.11,ft³
